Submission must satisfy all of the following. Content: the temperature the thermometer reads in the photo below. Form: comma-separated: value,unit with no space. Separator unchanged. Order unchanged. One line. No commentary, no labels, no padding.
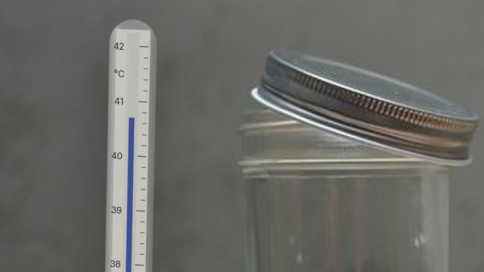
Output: 40.7,°C
